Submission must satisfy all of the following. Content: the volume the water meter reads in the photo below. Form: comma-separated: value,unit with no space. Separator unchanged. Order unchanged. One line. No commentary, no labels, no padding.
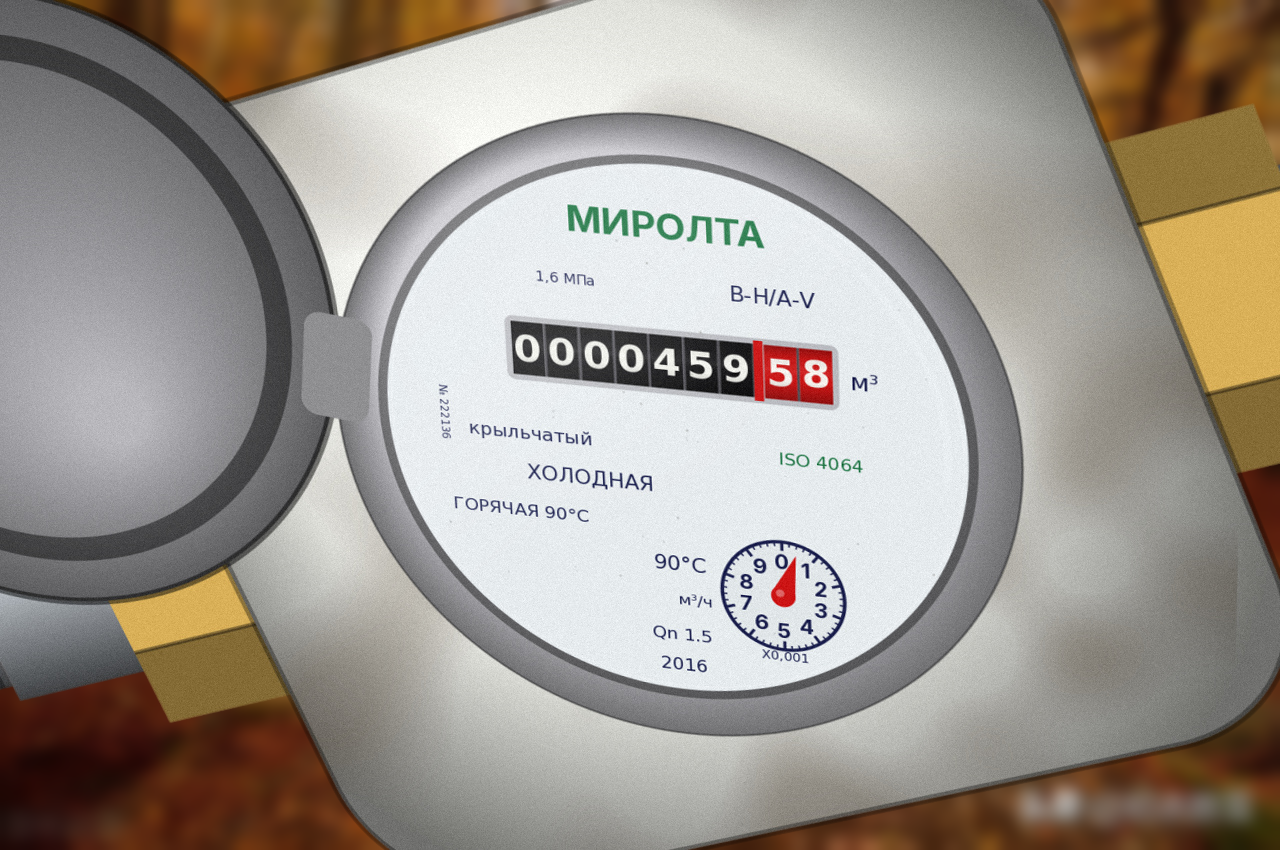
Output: 459.580,m³
